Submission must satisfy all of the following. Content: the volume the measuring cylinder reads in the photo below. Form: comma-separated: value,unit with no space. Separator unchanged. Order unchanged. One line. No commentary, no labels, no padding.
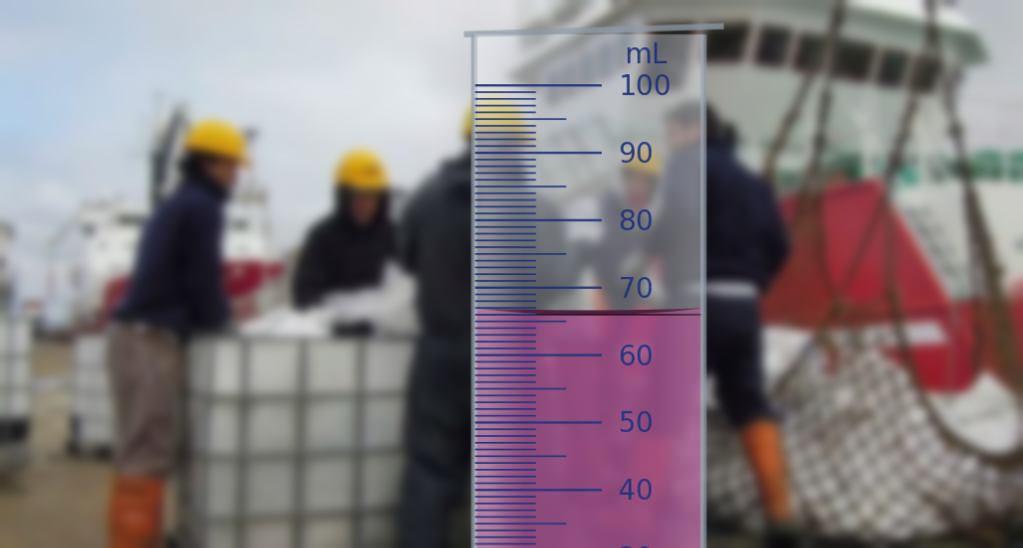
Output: 66,mL
